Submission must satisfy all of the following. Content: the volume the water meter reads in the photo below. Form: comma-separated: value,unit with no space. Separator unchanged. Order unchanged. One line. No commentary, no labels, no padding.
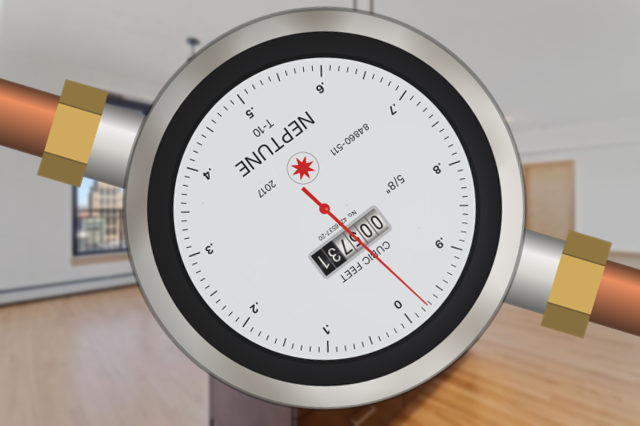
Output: 5730.97,ft³
